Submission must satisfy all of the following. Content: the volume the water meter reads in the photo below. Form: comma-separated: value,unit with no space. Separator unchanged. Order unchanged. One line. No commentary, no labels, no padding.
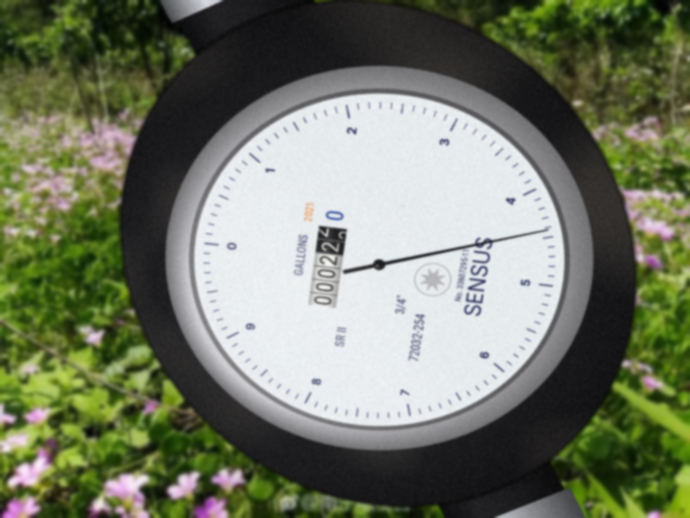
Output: 2224.4,gal
